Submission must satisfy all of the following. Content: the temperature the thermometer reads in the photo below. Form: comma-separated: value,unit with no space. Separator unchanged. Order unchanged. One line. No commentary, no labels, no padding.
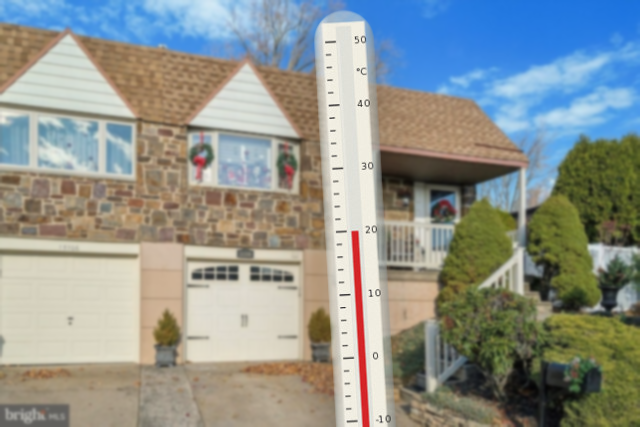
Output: 20,°C
